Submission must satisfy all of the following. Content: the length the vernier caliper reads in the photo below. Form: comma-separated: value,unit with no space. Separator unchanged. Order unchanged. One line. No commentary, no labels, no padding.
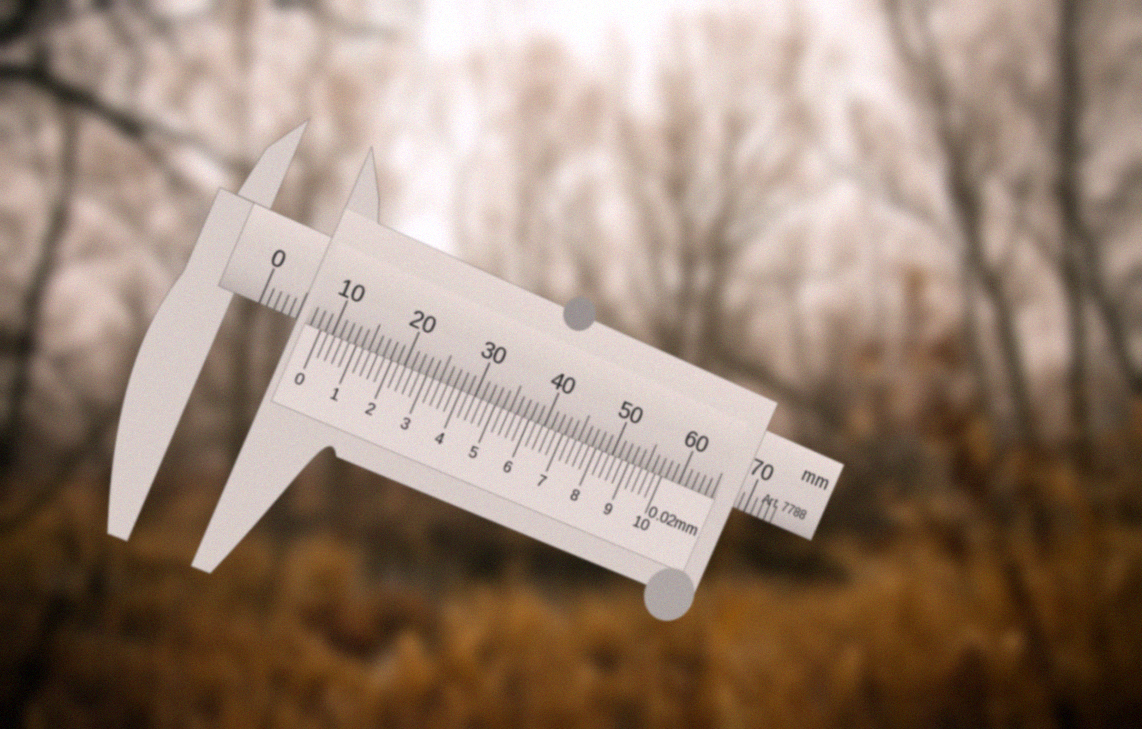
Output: 8.4,mm
